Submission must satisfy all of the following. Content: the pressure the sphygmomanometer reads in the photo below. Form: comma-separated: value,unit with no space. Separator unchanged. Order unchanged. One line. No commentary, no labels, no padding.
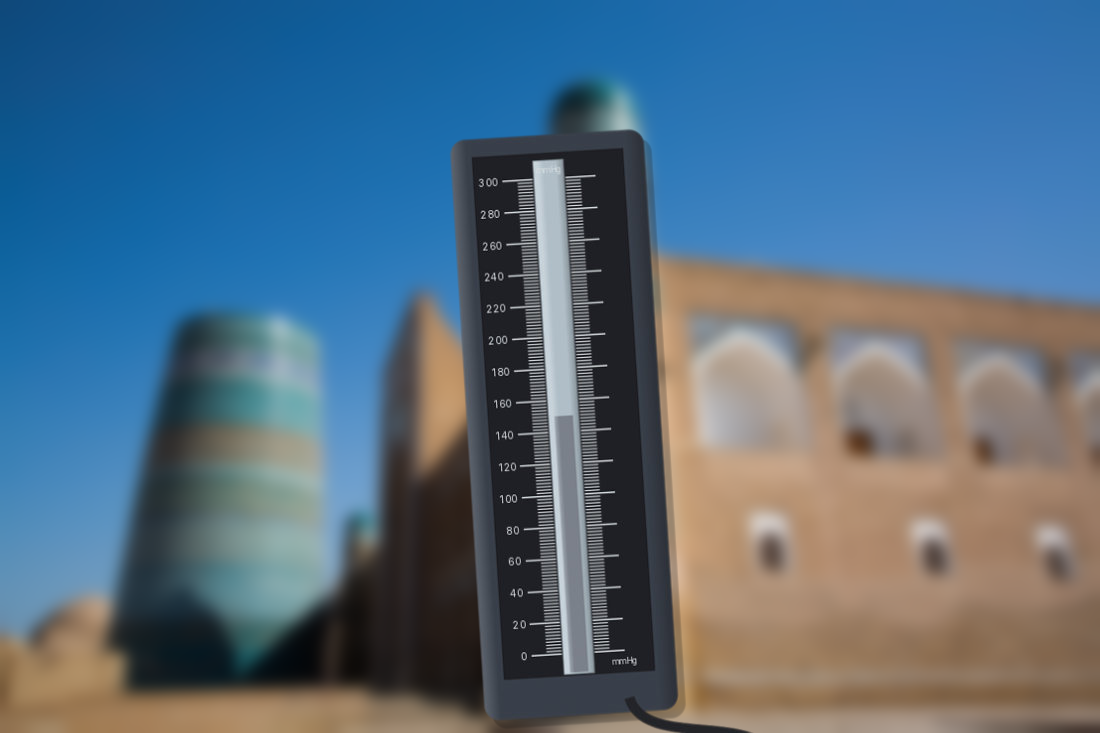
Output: 150,mmHg
